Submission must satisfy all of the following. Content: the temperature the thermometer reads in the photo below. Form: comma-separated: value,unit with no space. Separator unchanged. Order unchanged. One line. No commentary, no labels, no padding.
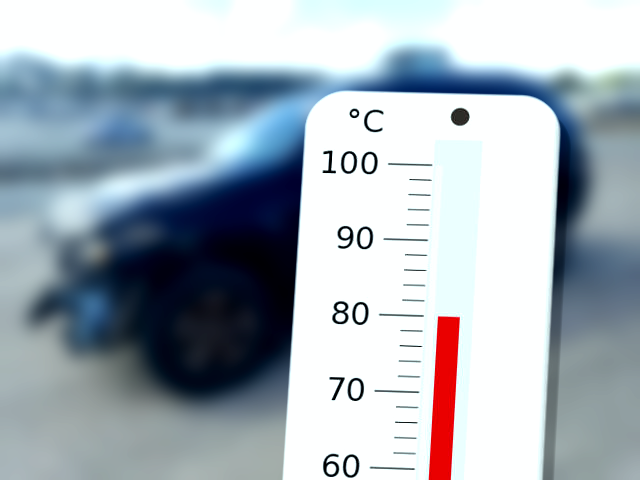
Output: 80,°C
